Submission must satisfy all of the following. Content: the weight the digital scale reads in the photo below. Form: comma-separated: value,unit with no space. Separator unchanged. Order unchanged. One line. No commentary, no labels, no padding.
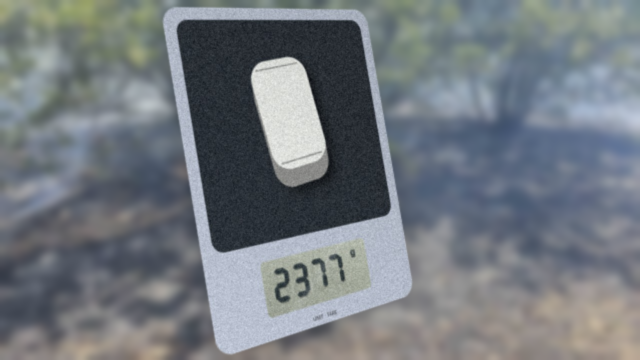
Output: 2377,g
